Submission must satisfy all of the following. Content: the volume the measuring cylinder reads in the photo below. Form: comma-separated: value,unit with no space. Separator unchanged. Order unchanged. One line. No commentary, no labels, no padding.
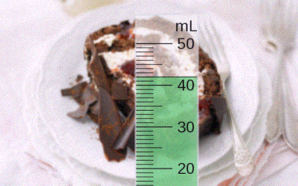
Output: 42,mL
